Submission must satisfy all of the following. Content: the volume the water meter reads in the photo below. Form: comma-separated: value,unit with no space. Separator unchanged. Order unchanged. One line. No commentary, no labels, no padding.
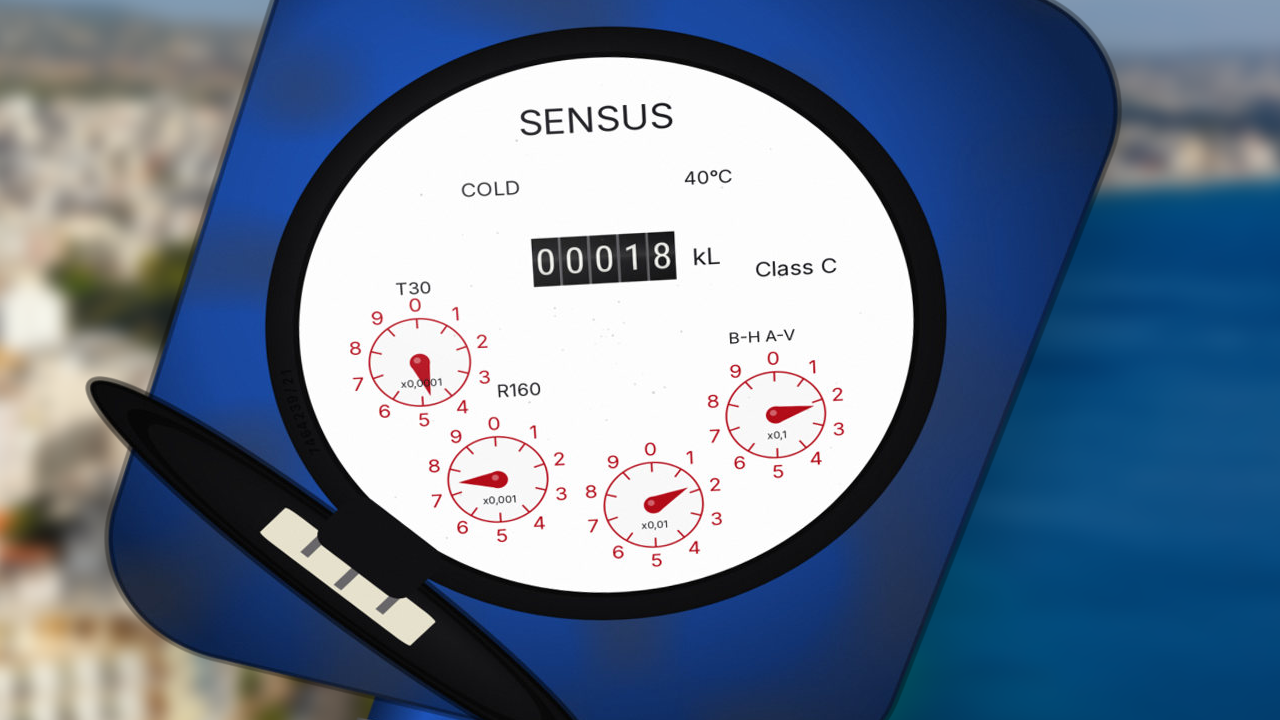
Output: 18.2174,kL
